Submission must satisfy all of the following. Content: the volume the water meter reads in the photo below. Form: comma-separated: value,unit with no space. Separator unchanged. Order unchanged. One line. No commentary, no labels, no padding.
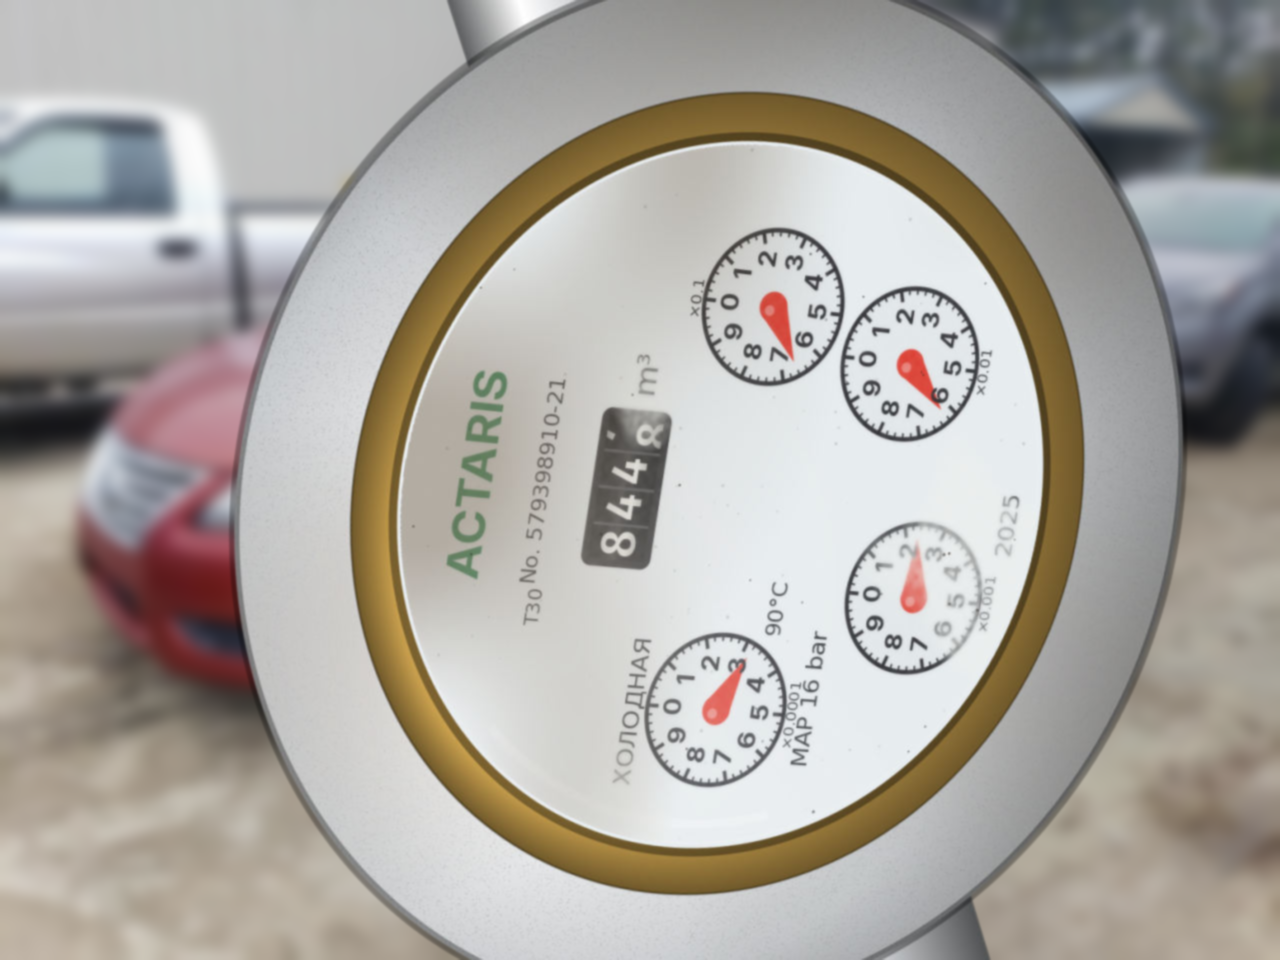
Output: 8447.6623,m³
